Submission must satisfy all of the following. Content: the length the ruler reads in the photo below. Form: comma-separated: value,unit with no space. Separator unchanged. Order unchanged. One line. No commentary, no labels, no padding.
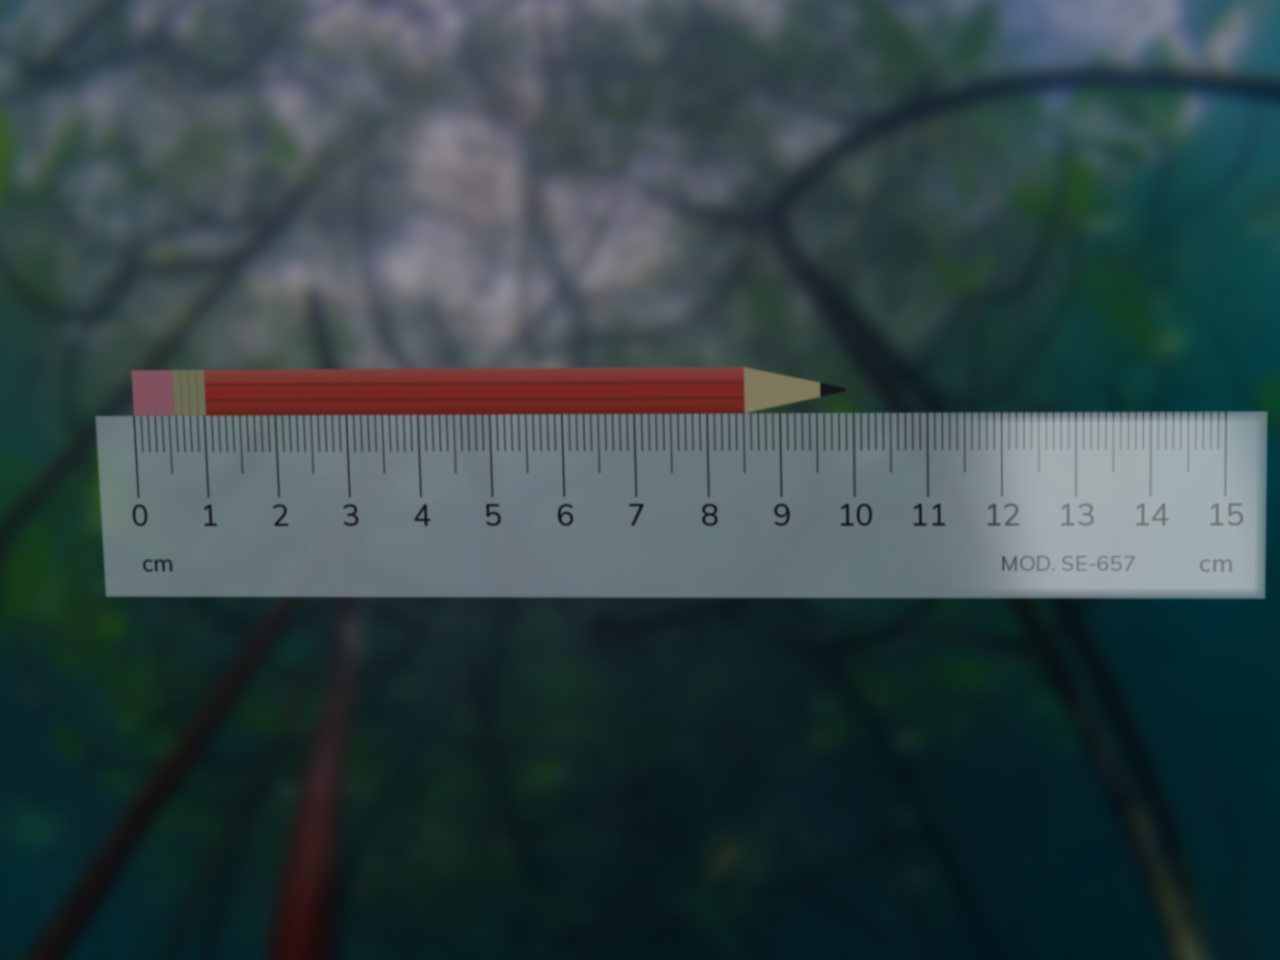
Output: 9.9,cm
